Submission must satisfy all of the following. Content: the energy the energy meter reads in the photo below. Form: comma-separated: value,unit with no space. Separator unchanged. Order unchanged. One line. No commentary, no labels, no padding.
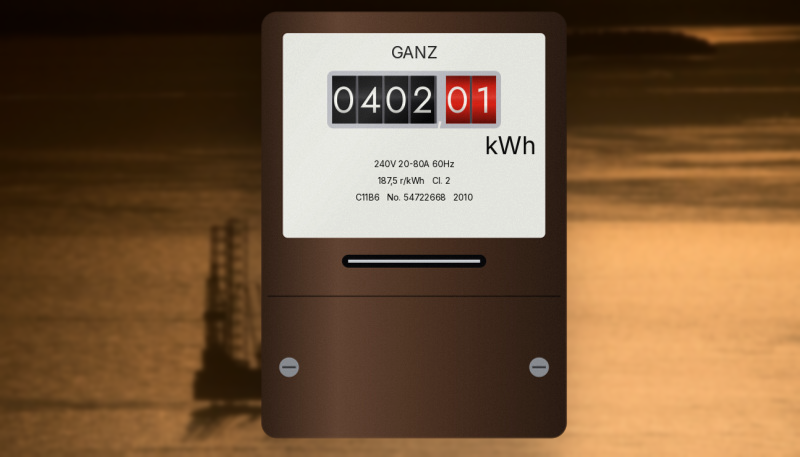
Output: 402.01,kWh
